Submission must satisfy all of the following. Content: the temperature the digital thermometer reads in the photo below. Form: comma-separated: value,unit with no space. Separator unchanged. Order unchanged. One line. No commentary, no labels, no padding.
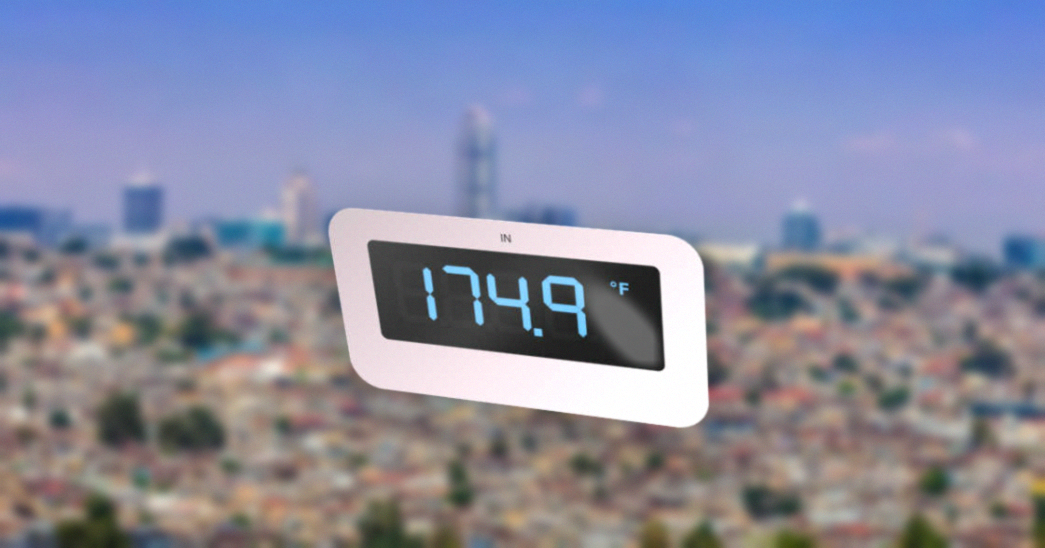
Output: 174.9,°F
